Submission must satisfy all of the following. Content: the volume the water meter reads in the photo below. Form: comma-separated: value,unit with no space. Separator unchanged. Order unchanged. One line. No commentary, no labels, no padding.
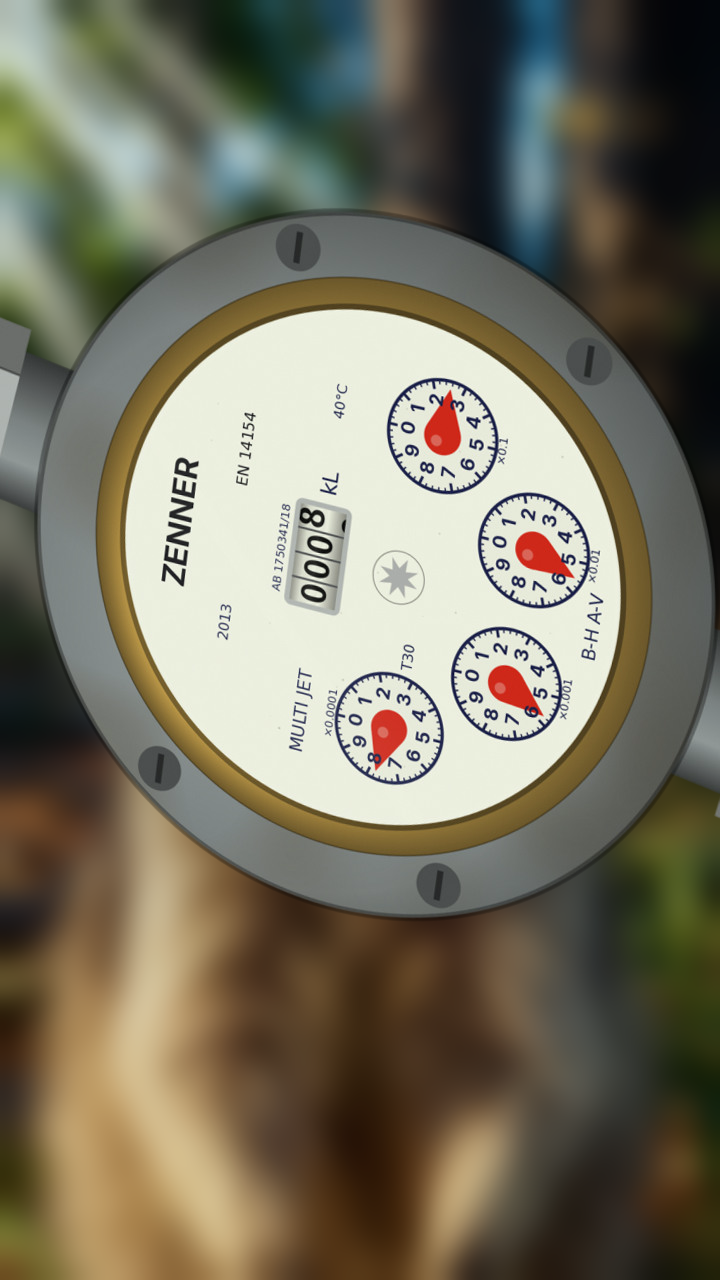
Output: 8.2557,kL
